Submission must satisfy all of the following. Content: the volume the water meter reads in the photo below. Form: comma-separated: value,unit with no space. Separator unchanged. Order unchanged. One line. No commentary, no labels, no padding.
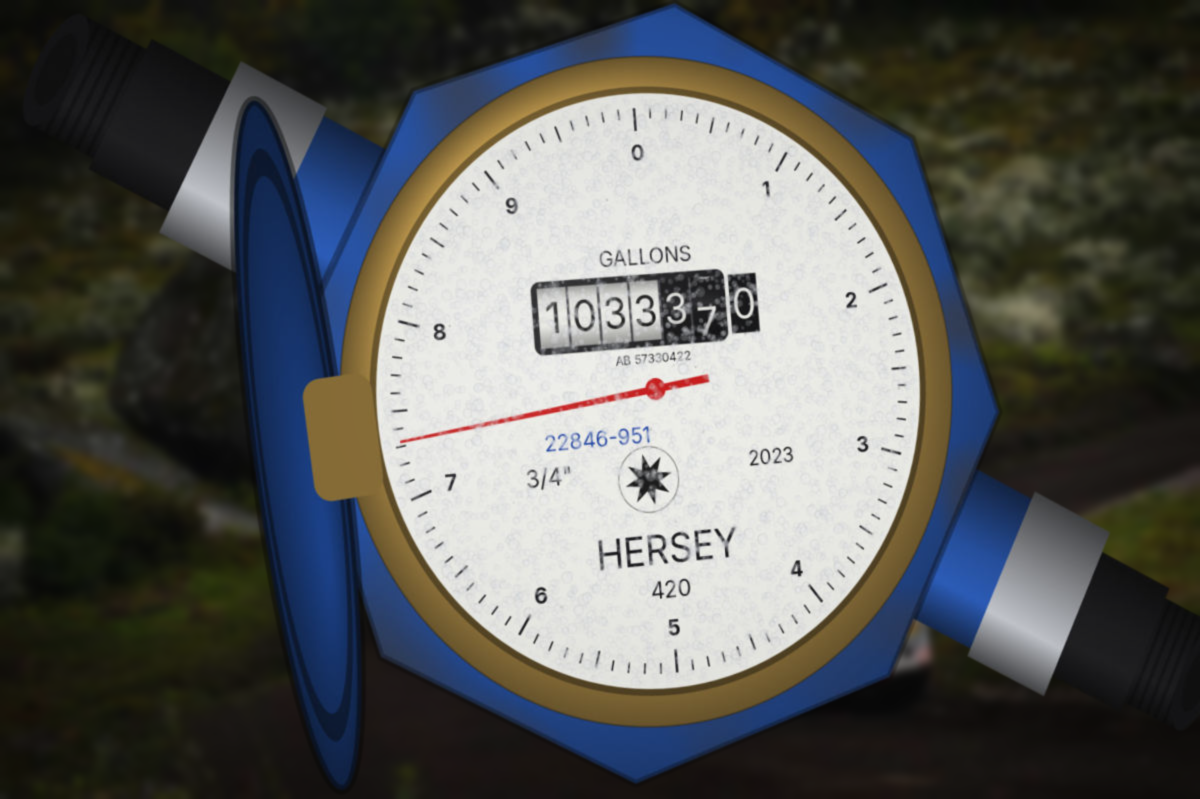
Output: 1033367.3,gal
